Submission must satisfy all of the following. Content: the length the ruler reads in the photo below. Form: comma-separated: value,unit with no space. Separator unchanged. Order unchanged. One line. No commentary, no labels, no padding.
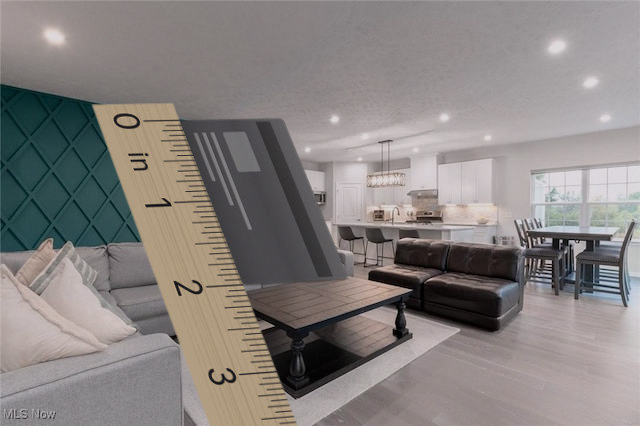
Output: 2,in
